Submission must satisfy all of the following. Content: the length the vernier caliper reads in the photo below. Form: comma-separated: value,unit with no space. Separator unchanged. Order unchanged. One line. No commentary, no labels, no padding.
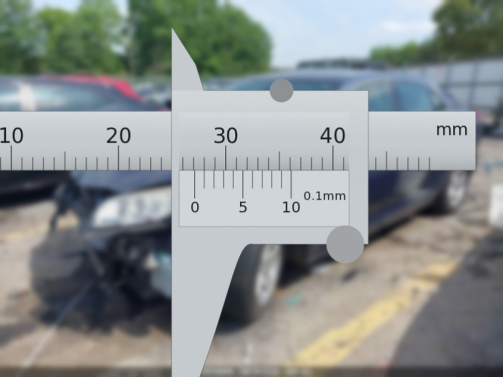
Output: 27.1,mm
